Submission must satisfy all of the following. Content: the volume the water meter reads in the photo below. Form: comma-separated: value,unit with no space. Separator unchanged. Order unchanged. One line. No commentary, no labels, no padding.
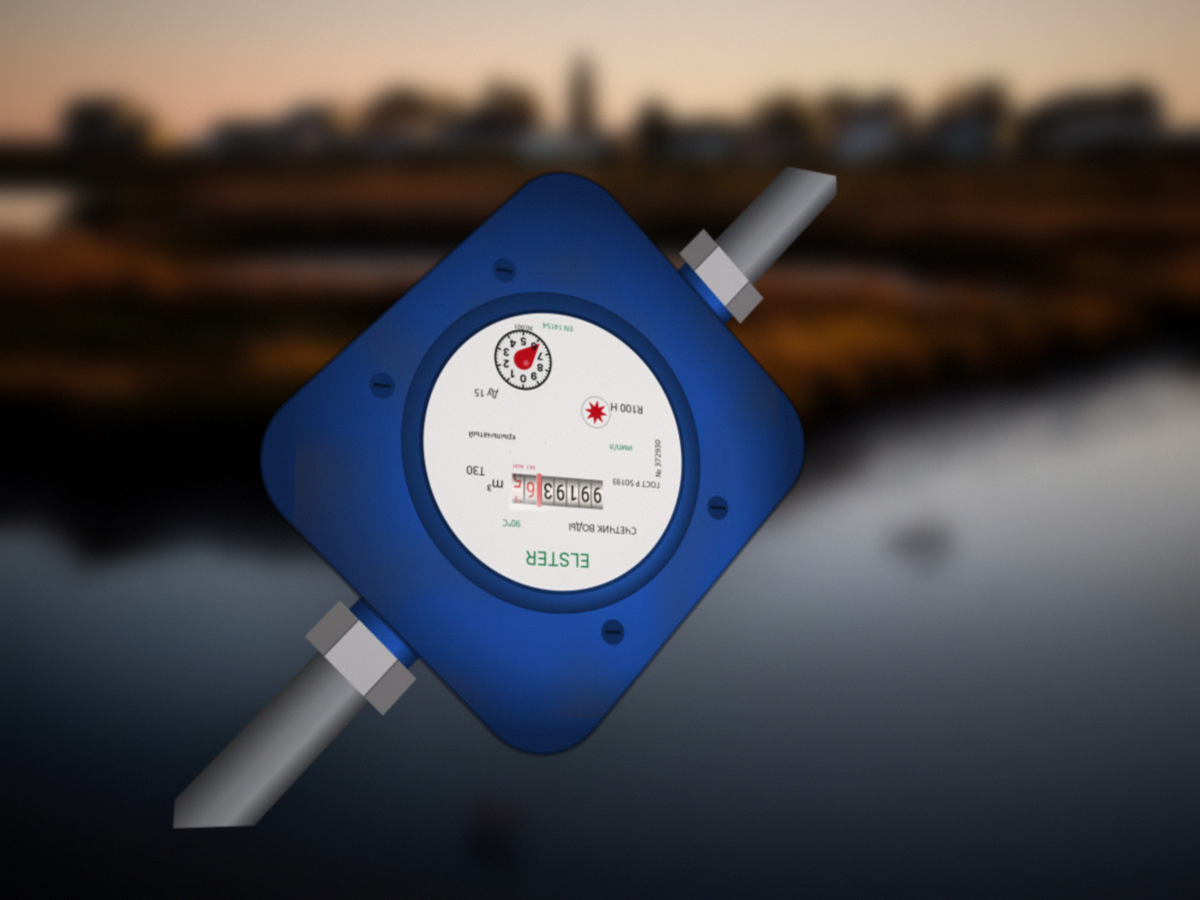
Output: 99193.646,m³
